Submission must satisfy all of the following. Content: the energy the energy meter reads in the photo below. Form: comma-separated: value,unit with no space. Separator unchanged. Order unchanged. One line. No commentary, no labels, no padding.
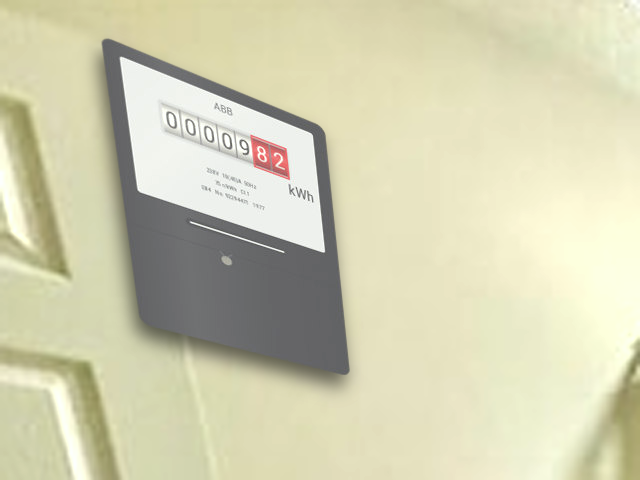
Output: 9.82,kWh
